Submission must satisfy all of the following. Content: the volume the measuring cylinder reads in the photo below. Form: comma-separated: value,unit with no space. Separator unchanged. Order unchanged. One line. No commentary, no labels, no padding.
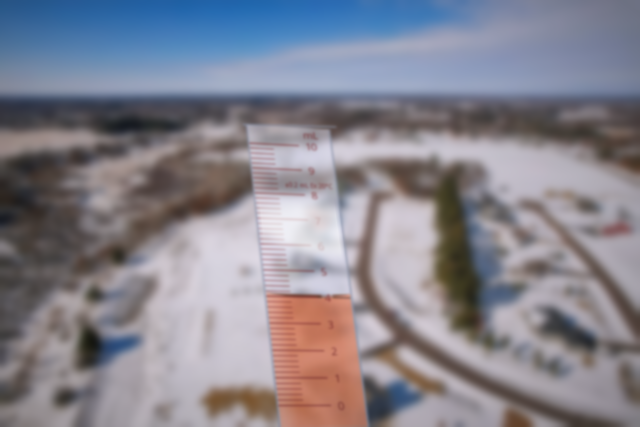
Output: 4,mL
